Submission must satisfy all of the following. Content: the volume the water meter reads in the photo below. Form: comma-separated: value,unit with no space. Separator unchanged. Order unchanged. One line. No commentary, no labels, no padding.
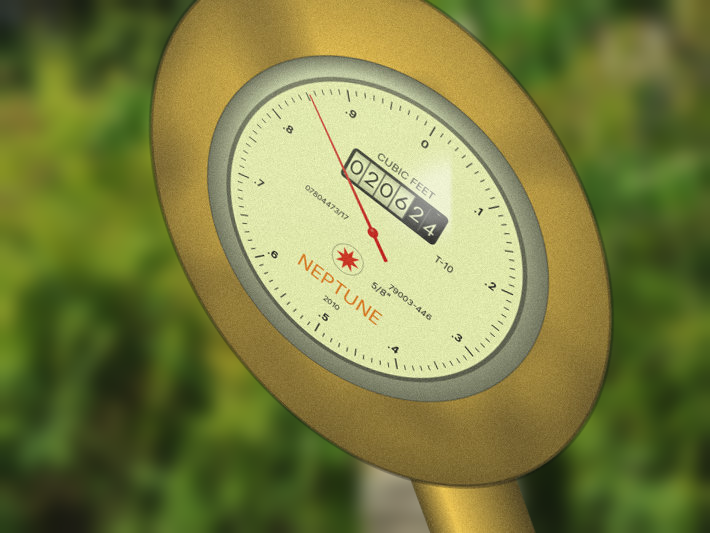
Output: 20623.85,ft³
